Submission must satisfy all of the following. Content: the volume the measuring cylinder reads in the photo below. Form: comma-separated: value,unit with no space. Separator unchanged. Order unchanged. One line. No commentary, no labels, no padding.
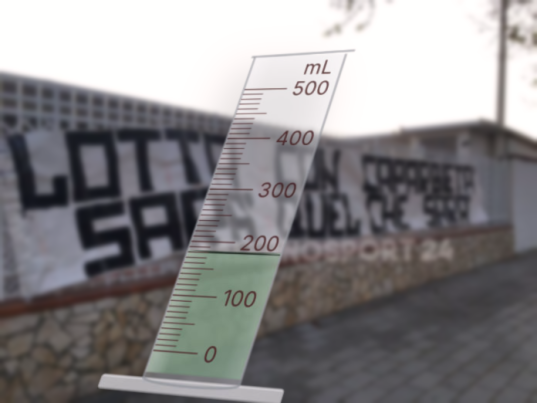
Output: 180,mL
